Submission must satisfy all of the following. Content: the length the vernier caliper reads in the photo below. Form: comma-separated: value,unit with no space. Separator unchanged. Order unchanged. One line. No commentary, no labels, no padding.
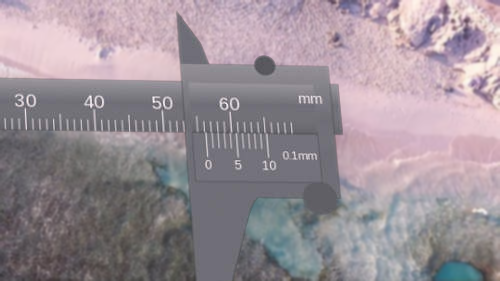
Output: 56.2,mm
